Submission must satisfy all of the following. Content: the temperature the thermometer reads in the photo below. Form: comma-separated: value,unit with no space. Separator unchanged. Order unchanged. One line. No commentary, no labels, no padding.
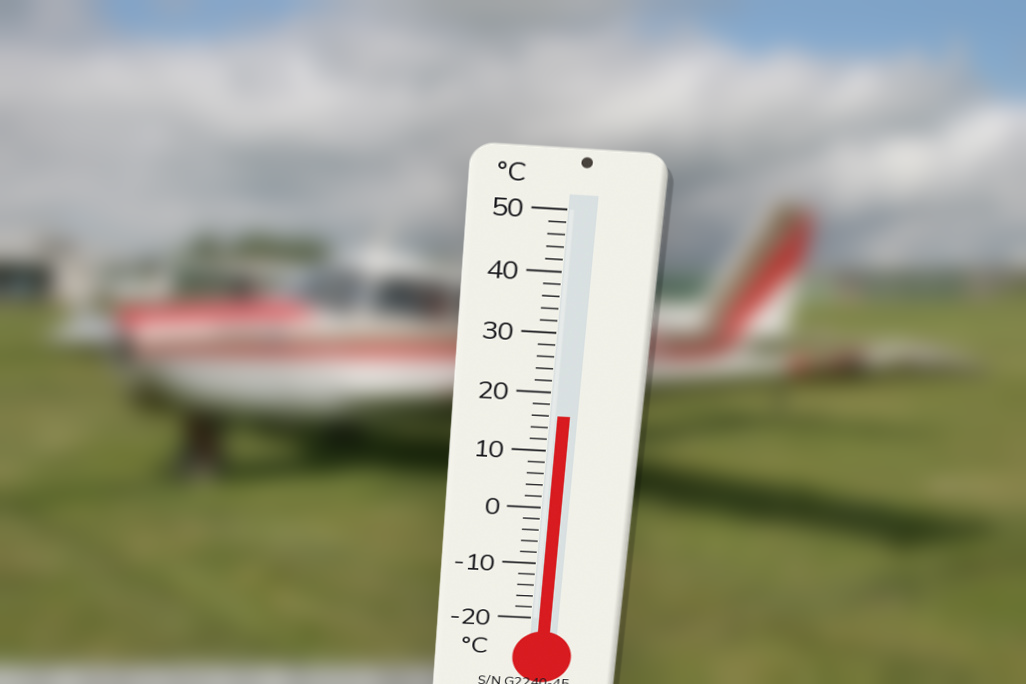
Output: 16,°C
